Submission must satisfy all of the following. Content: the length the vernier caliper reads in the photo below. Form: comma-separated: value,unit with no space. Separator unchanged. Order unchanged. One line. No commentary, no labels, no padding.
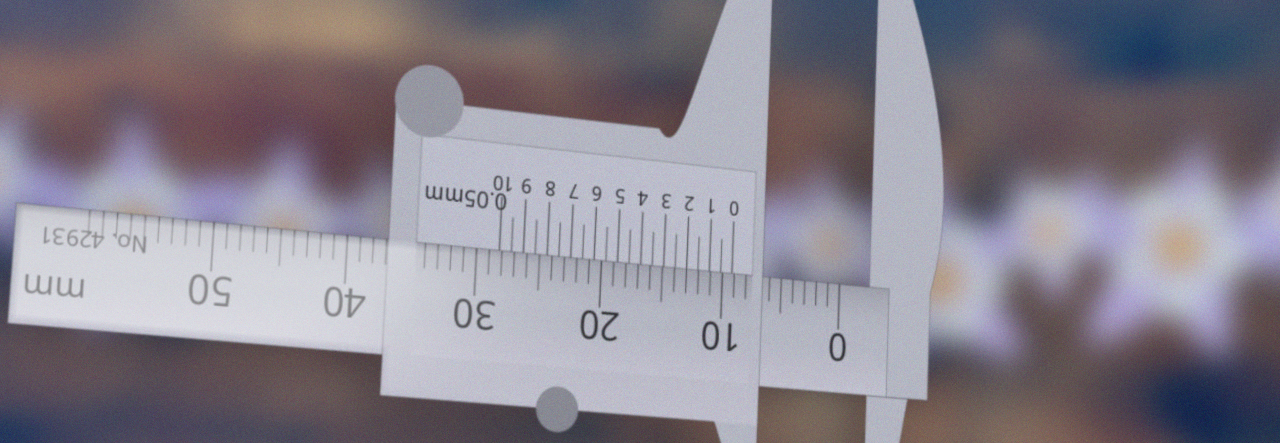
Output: 9.2,mm
